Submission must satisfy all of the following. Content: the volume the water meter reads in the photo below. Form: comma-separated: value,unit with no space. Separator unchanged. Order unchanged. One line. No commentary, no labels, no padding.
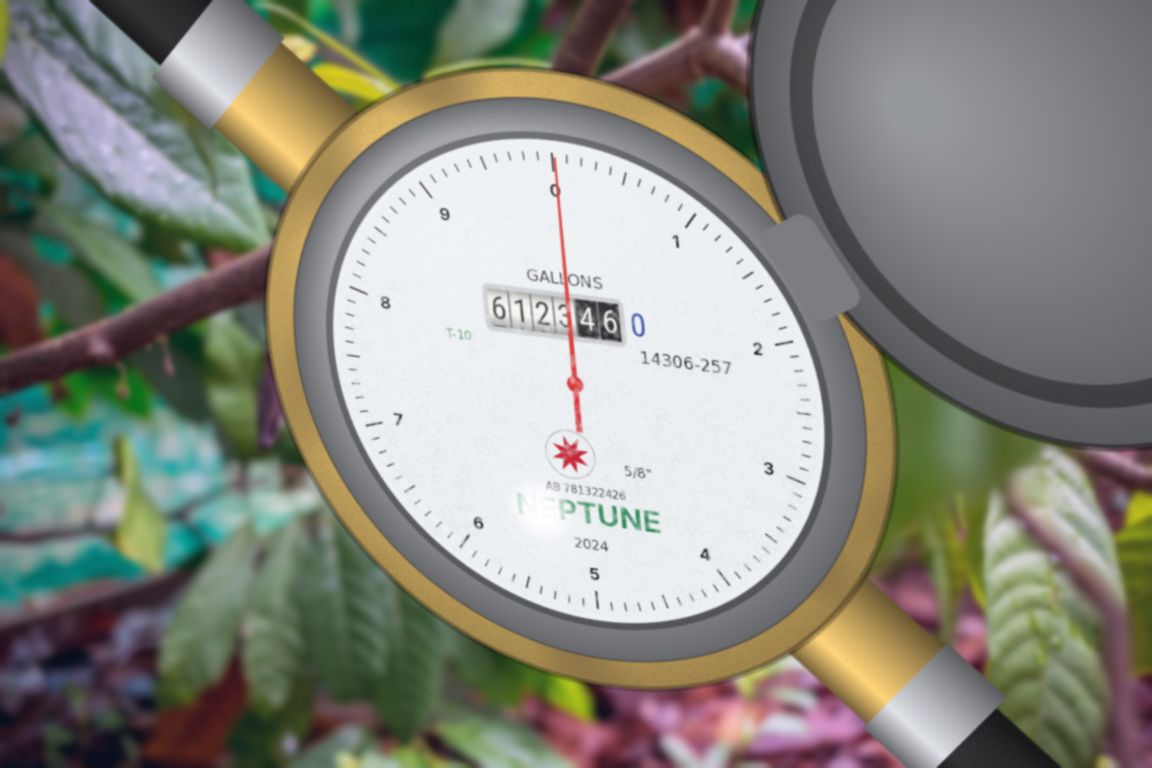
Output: 6123460.0,gal
